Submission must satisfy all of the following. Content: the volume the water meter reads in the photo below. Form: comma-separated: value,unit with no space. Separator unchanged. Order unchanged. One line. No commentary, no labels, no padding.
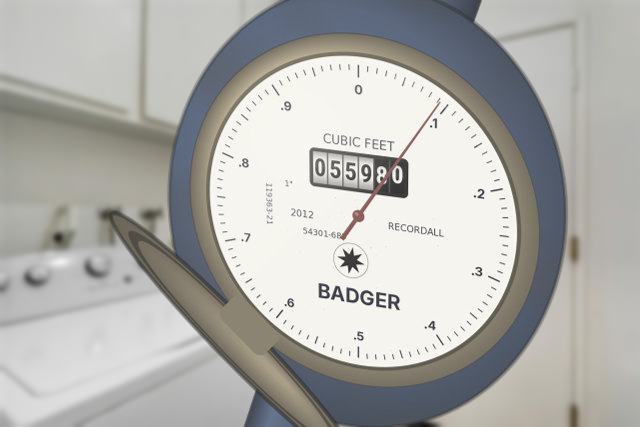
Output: 55980.09,ft³
